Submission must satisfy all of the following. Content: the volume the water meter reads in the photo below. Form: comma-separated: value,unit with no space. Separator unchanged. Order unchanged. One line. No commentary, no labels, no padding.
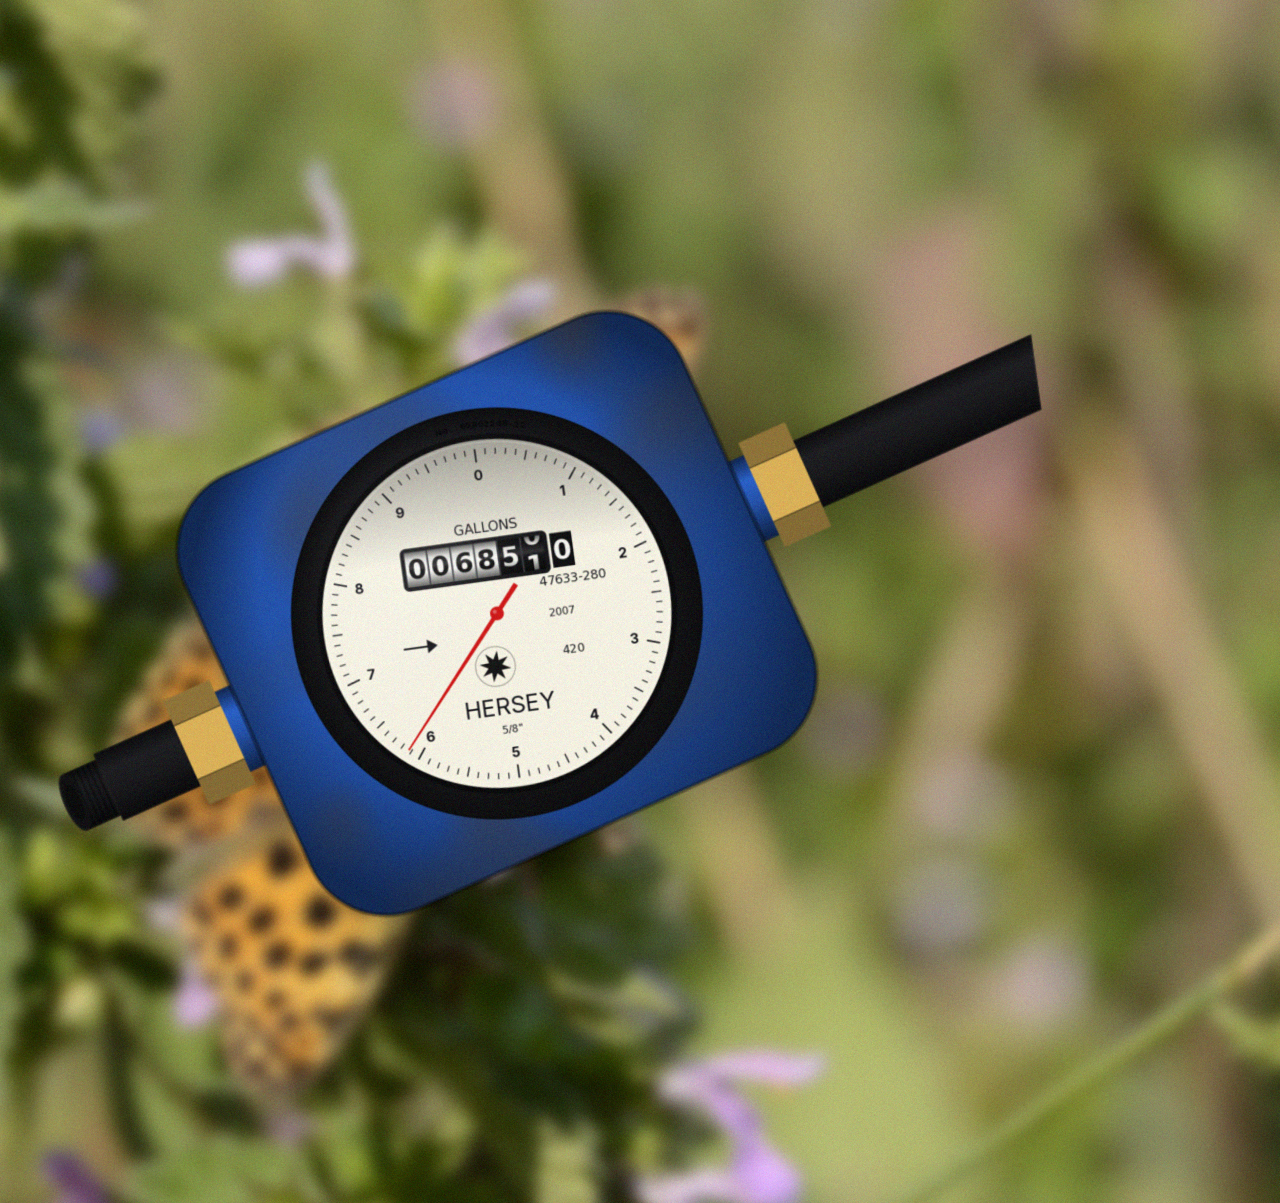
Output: 68506.1,gal
